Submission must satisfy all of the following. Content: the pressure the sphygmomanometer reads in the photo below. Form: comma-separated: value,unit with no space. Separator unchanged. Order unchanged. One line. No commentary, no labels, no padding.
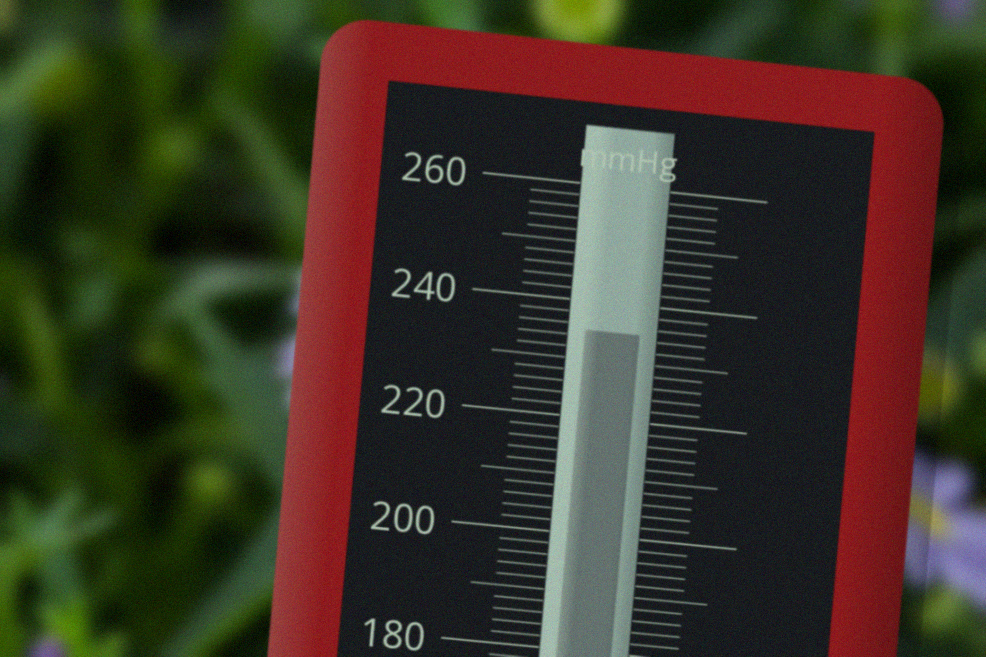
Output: 235,mmHg
